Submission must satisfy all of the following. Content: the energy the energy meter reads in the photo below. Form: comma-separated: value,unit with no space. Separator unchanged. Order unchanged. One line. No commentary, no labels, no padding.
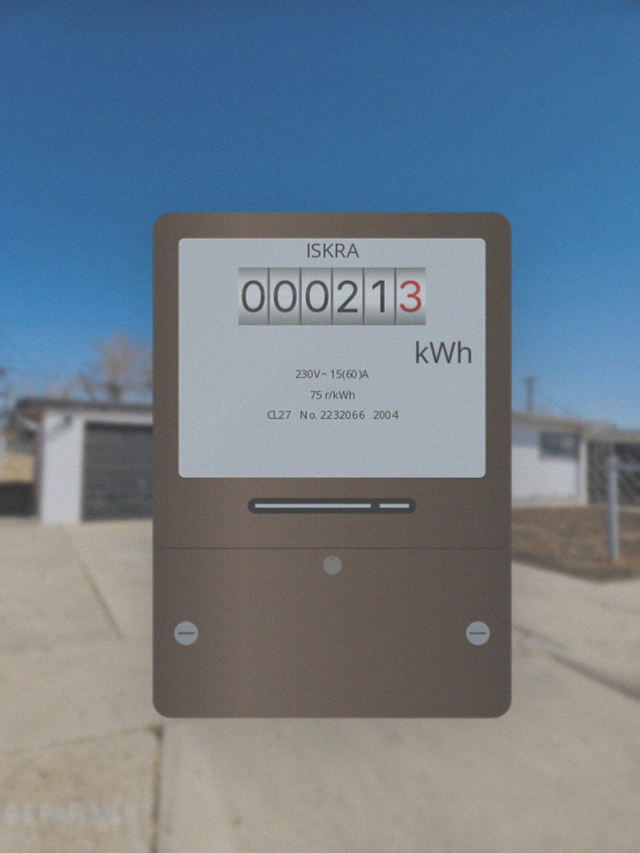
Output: 21.3,kWh
